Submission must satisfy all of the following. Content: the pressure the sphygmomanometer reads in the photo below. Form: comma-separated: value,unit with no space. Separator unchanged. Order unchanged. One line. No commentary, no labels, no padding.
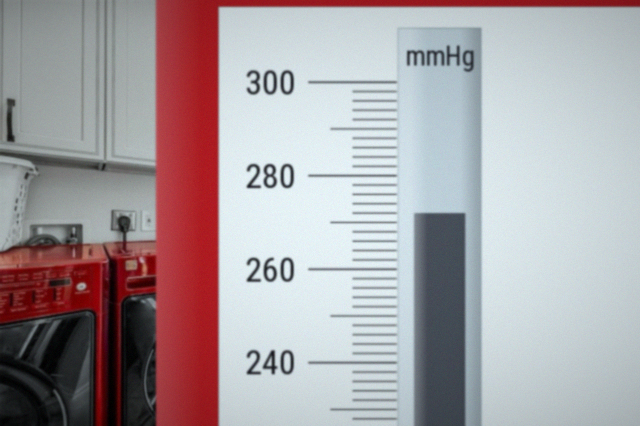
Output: 272,mmHg
